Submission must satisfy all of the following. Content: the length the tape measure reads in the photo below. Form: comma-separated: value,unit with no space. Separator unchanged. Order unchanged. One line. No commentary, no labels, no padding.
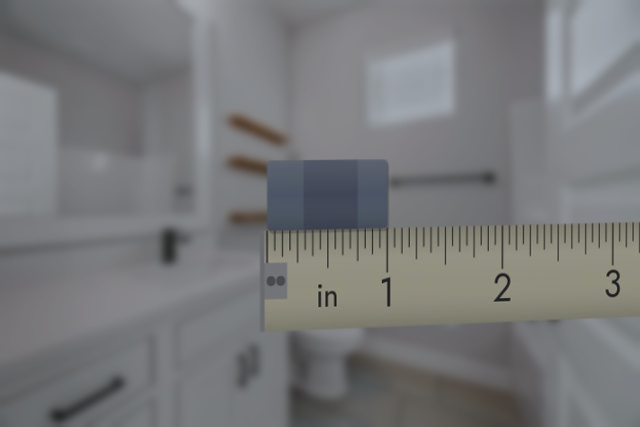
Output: 1,in
